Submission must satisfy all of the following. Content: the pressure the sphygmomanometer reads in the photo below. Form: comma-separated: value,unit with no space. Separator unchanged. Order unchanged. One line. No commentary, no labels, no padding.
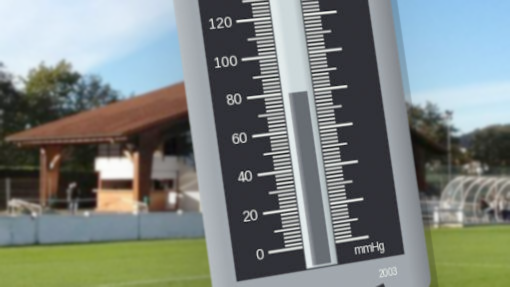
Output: 80,mmHg
